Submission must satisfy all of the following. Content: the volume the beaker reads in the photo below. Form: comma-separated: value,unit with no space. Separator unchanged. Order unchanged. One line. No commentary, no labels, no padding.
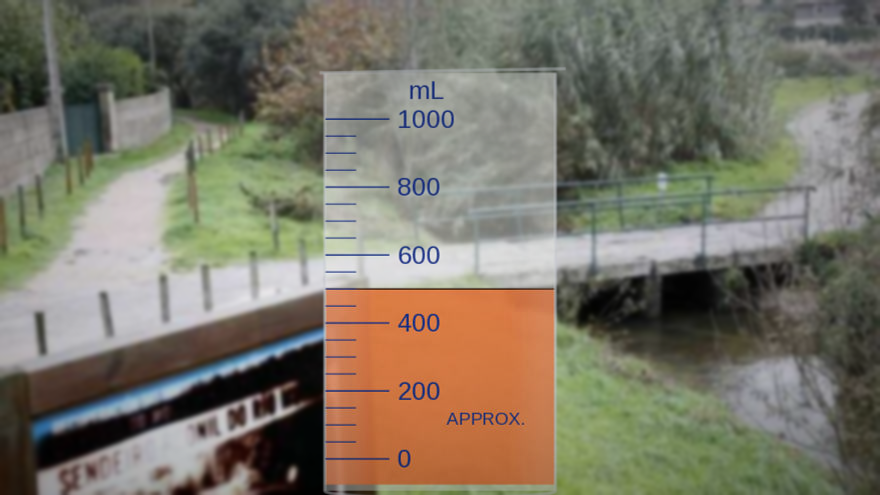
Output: 500,mL
